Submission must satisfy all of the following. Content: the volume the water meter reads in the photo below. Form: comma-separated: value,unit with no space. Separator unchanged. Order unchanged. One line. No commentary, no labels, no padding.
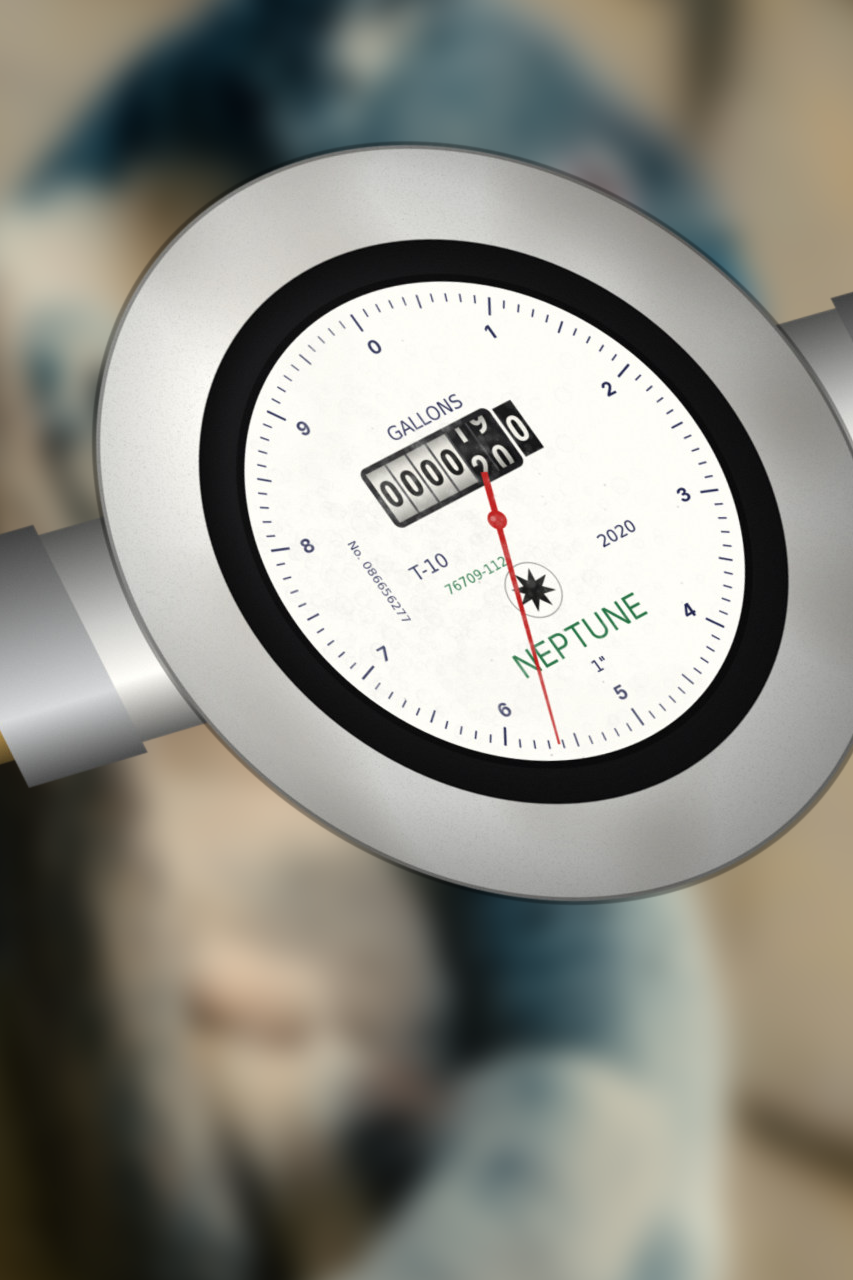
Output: 195.6,gal
